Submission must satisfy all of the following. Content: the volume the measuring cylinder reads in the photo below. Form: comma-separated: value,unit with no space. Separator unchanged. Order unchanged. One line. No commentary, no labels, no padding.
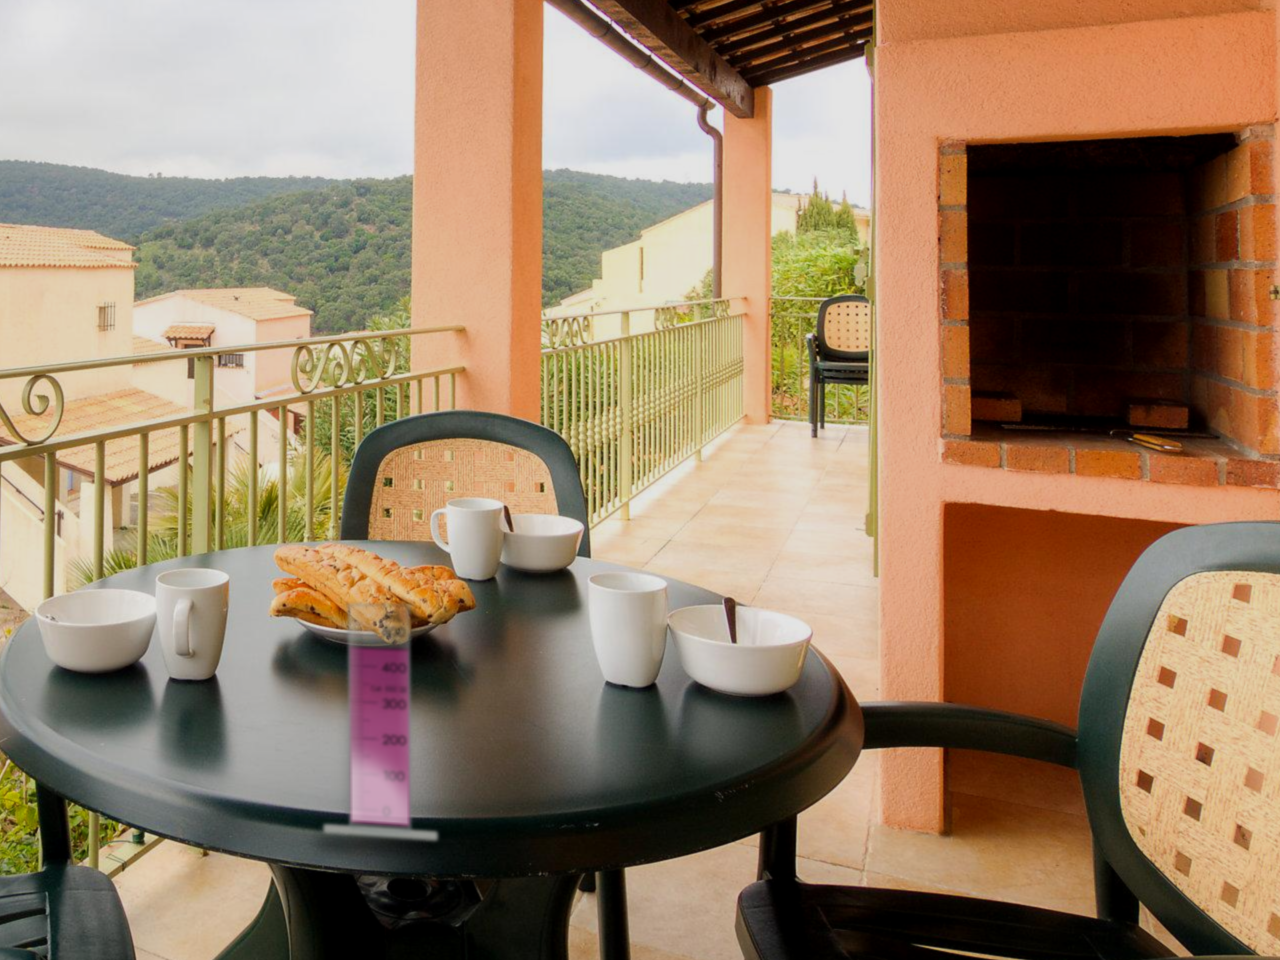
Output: 450,mL
